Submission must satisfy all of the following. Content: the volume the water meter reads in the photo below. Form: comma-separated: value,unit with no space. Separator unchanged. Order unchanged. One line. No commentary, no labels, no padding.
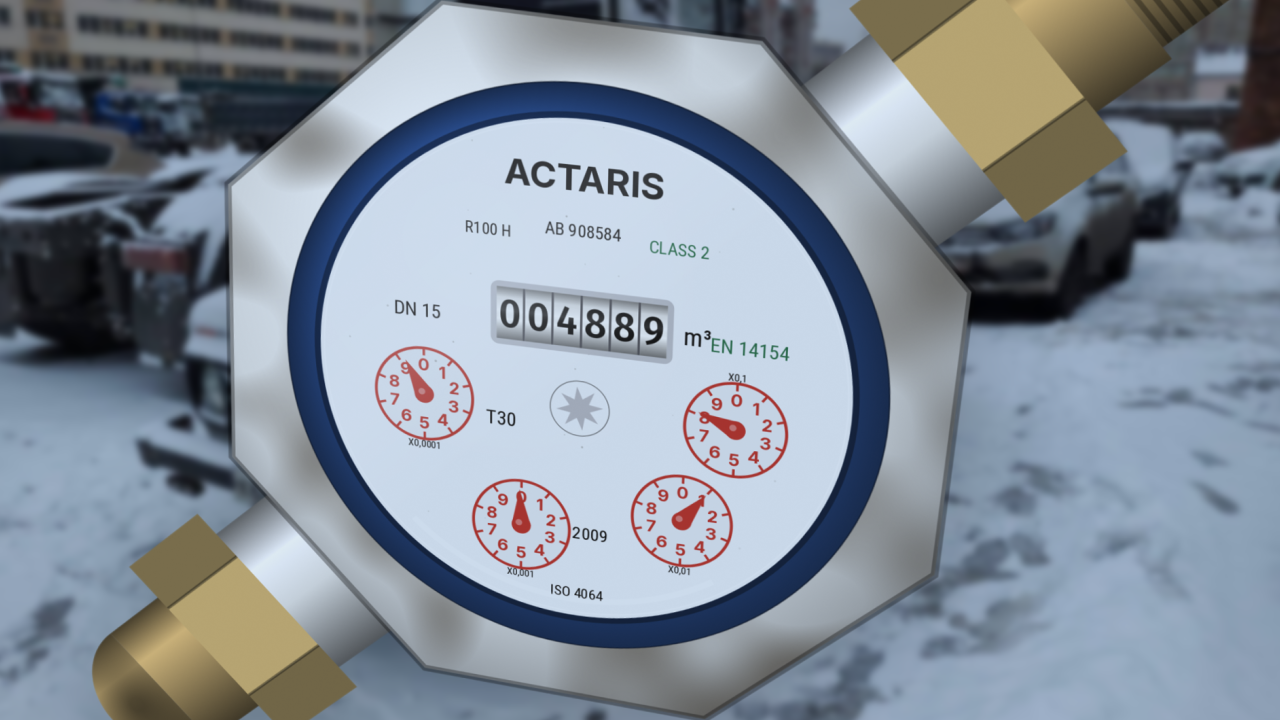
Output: 4889.8099,m³
